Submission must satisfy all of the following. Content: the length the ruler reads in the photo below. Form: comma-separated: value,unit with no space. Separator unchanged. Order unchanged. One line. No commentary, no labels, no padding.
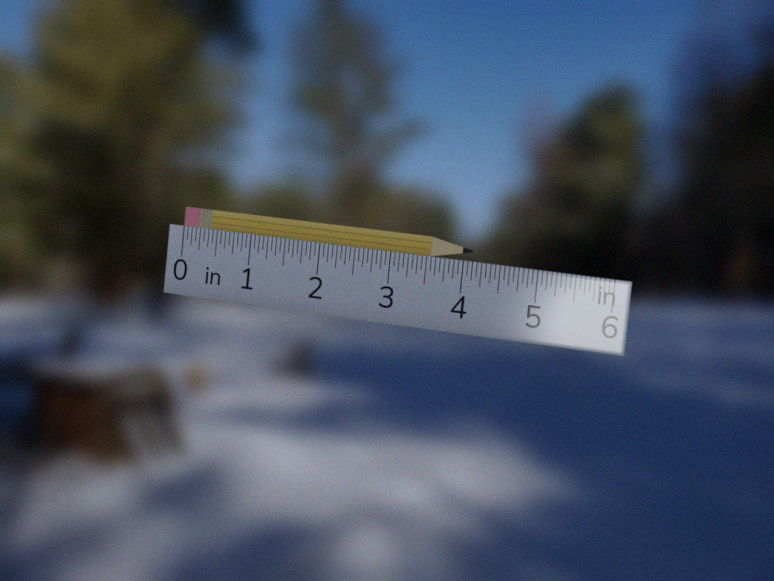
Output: 4.125,in
